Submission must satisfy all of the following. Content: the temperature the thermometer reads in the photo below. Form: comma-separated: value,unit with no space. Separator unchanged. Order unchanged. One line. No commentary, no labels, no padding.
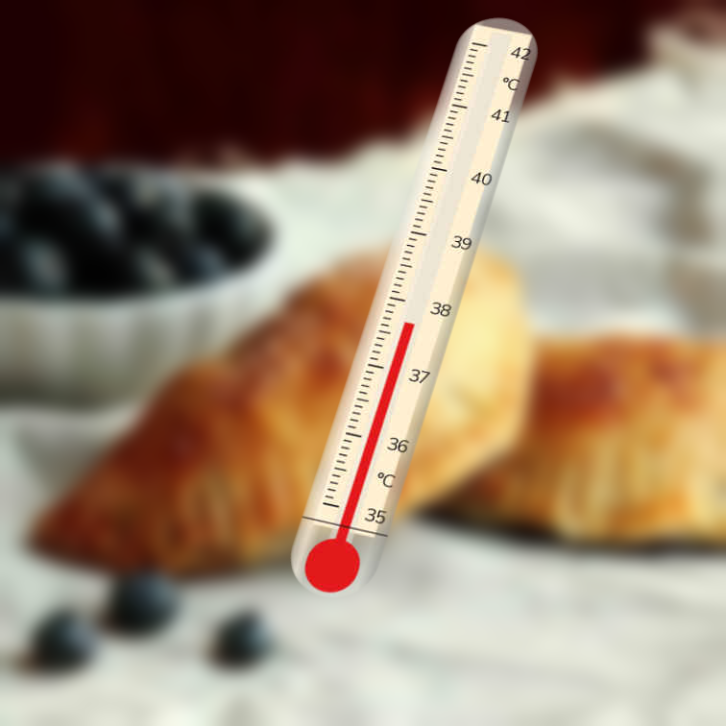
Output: 37.7,°C
